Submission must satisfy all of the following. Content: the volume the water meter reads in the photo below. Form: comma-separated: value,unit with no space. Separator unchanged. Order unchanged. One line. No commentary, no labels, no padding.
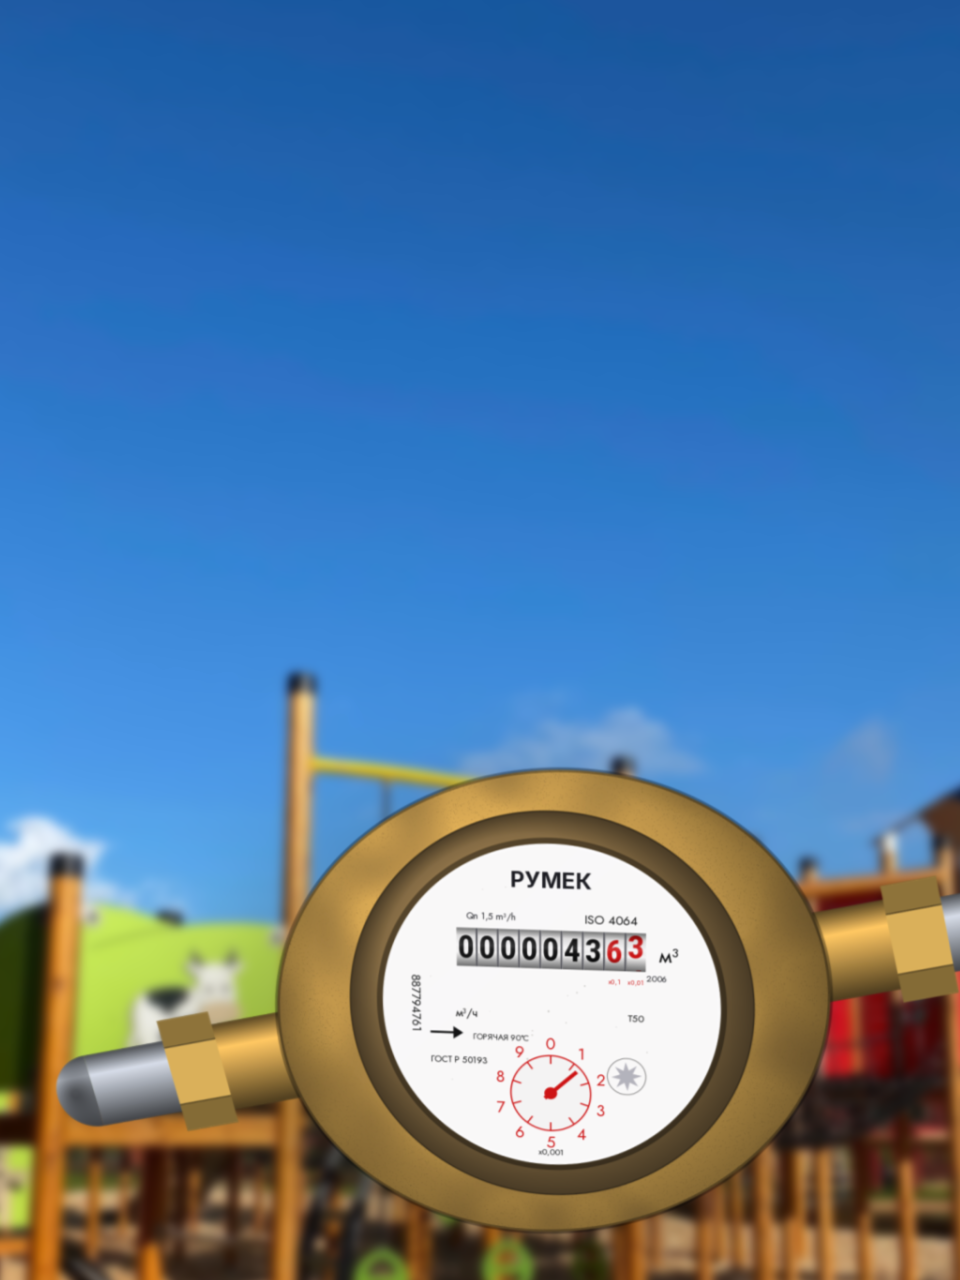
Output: 43.631,m³
